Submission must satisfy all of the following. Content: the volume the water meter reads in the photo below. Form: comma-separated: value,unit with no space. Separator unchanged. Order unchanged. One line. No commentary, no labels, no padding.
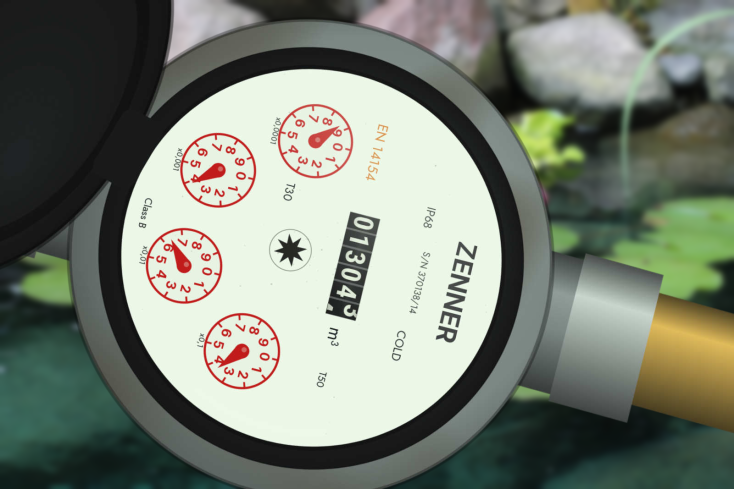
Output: 13043.3638,m³
